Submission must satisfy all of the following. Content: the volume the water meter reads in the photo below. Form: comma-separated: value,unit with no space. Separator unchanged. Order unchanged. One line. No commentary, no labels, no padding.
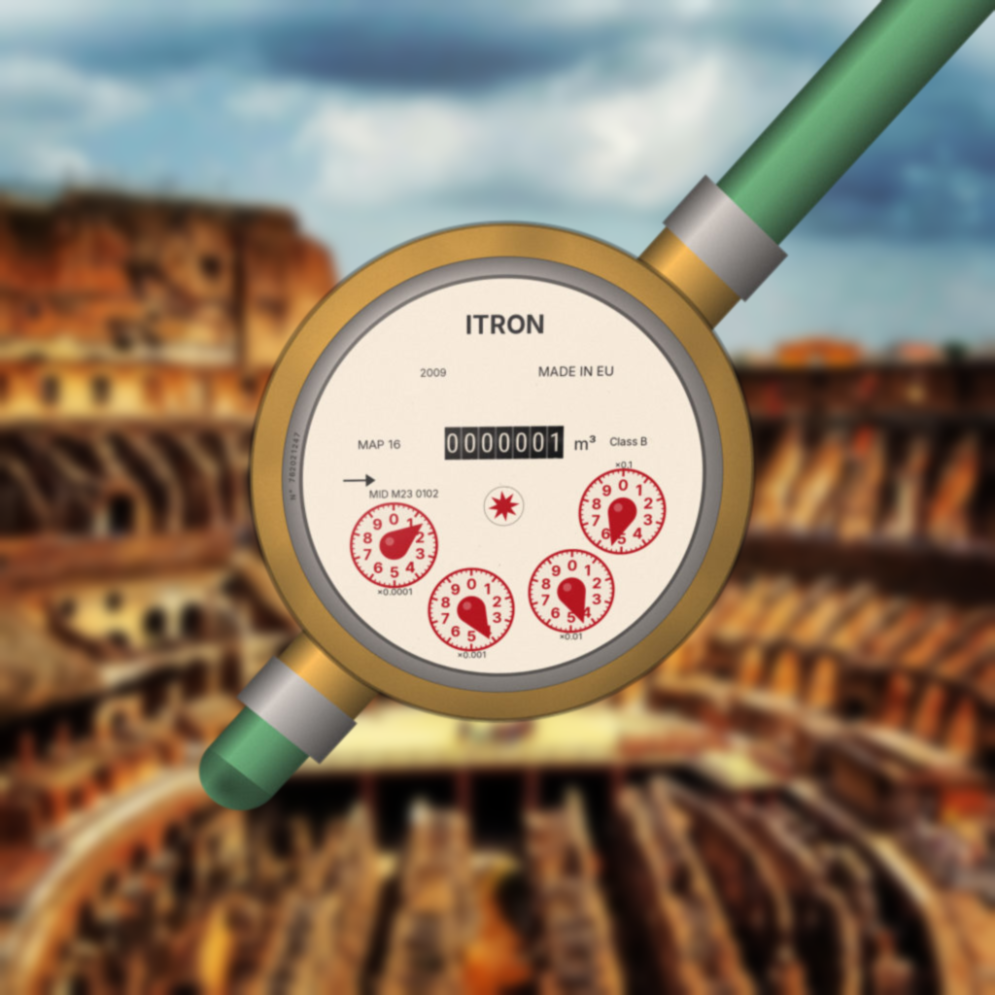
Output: 1.5441,m³
